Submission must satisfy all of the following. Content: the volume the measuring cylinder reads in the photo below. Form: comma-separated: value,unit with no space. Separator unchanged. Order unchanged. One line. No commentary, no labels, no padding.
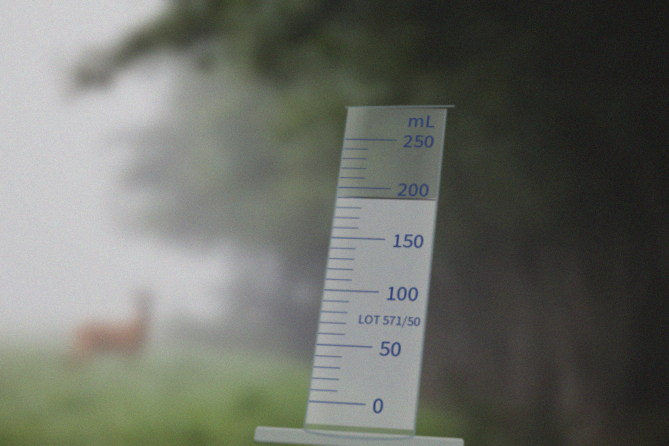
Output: 190,mL
